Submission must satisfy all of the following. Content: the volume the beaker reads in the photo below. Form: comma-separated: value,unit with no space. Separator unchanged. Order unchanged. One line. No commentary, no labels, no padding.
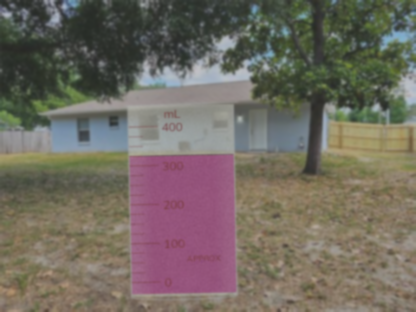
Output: 325,mL
